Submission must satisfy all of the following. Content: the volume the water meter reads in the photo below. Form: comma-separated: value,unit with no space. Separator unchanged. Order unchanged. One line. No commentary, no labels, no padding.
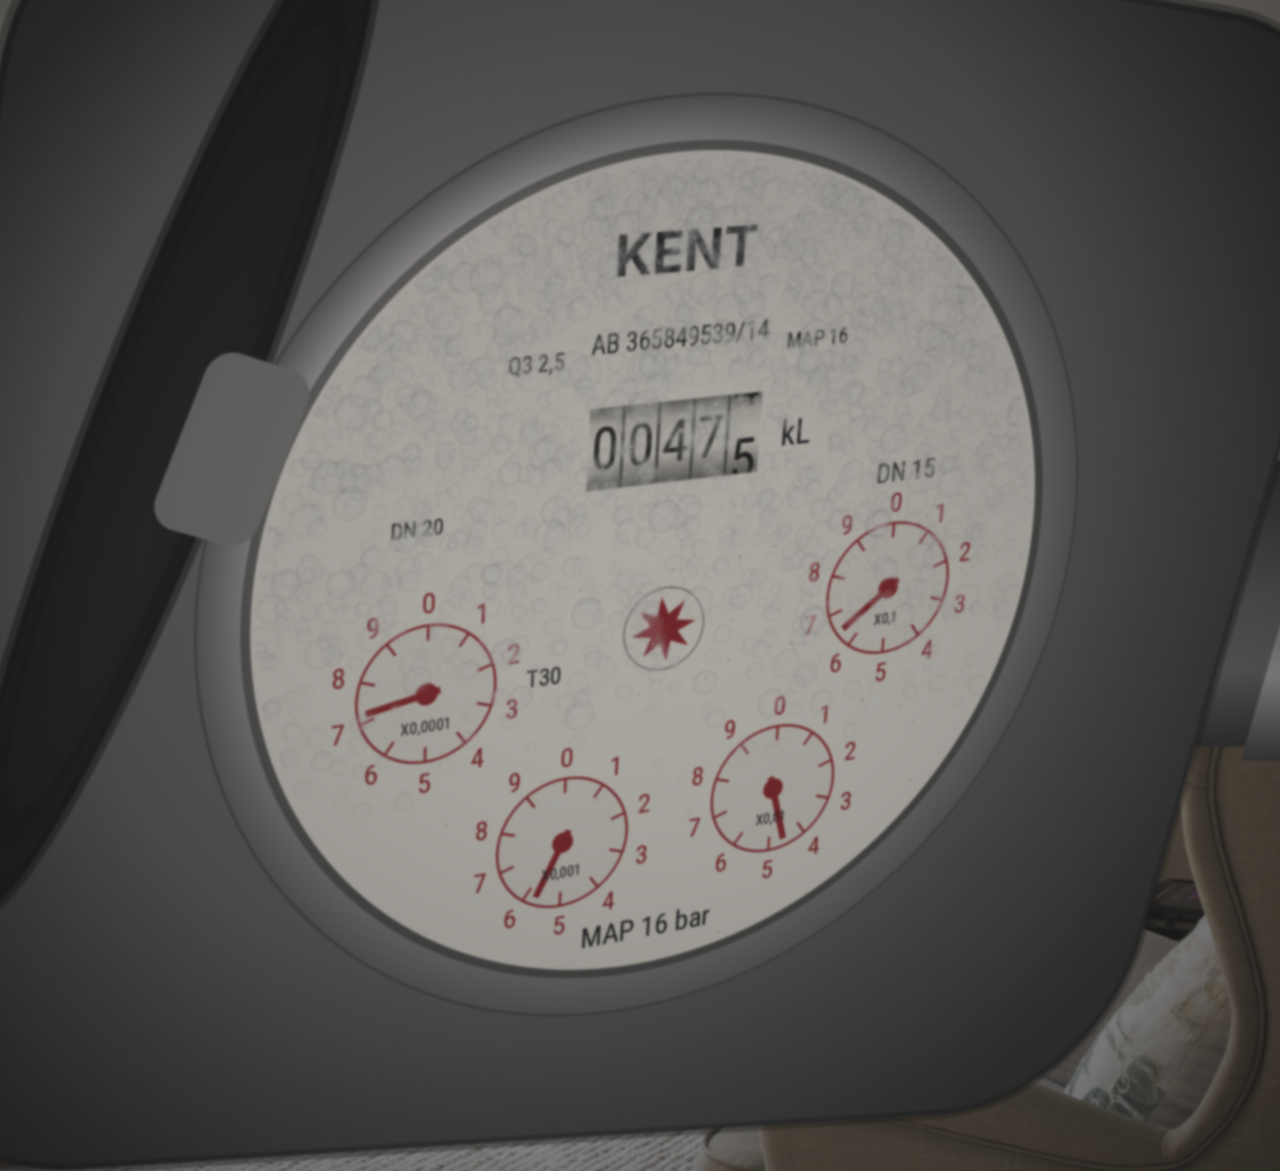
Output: 474.6457,kL
